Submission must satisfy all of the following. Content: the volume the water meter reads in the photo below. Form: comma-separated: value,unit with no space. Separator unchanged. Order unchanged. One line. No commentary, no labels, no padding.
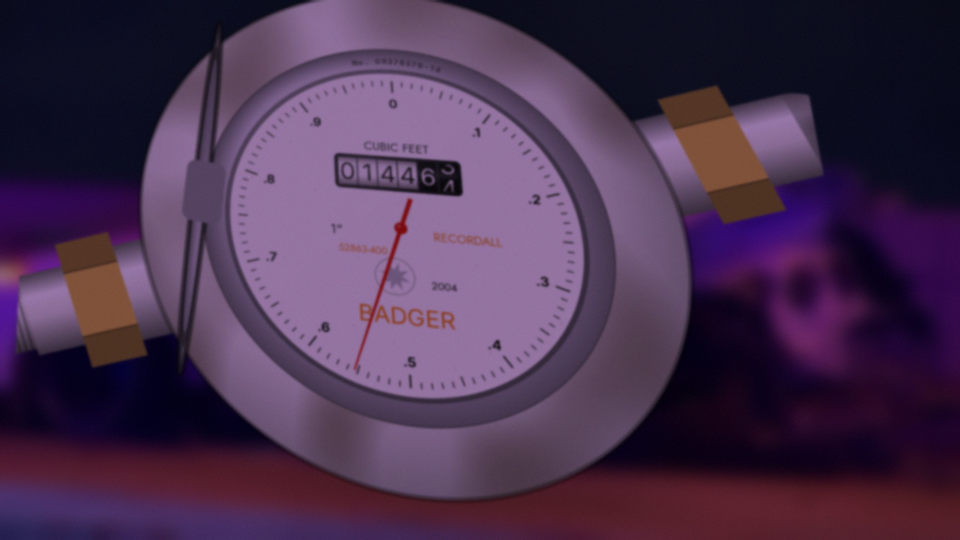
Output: 14463.55,ft³
